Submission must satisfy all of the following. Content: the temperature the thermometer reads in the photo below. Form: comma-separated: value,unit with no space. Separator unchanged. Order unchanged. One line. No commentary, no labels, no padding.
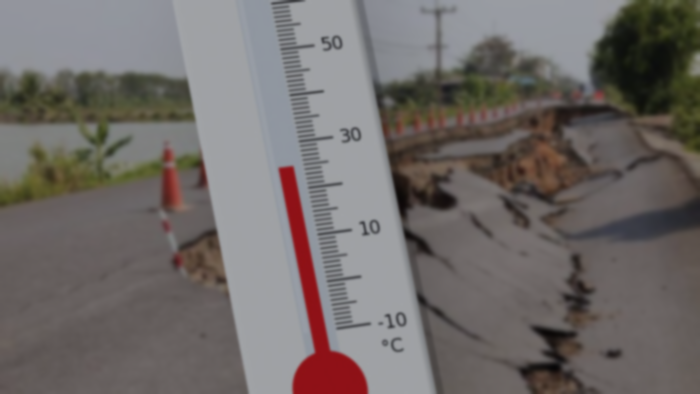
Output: 25,°C
